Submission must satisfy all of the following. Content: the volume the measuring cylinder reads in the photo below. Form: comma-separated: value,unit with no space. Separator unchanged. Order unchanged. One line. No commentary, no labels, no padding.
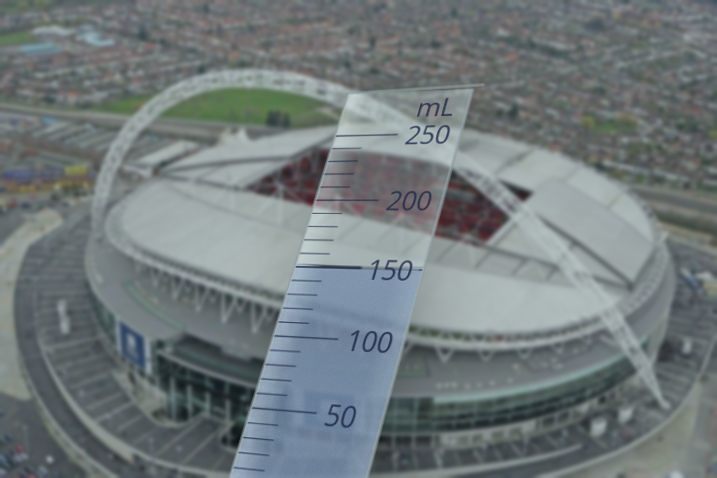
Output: 150,mL
